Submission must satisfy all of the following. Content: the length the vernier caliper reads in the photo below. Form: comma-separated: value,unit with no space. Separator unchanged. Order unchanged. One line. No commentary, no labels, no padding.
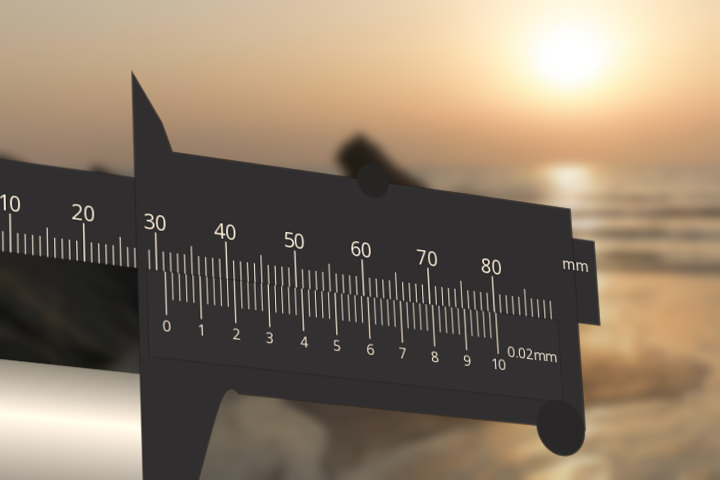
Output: 31.2,mm
